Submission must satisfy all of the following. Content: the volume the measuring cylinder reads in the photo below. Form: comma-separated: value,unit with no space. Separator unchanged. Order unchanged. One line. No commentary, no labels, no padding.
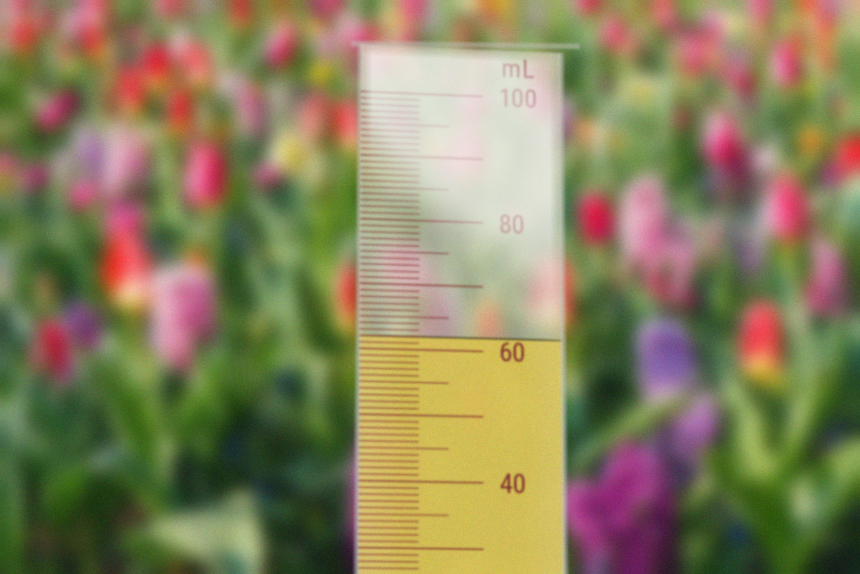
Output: 62,mL
